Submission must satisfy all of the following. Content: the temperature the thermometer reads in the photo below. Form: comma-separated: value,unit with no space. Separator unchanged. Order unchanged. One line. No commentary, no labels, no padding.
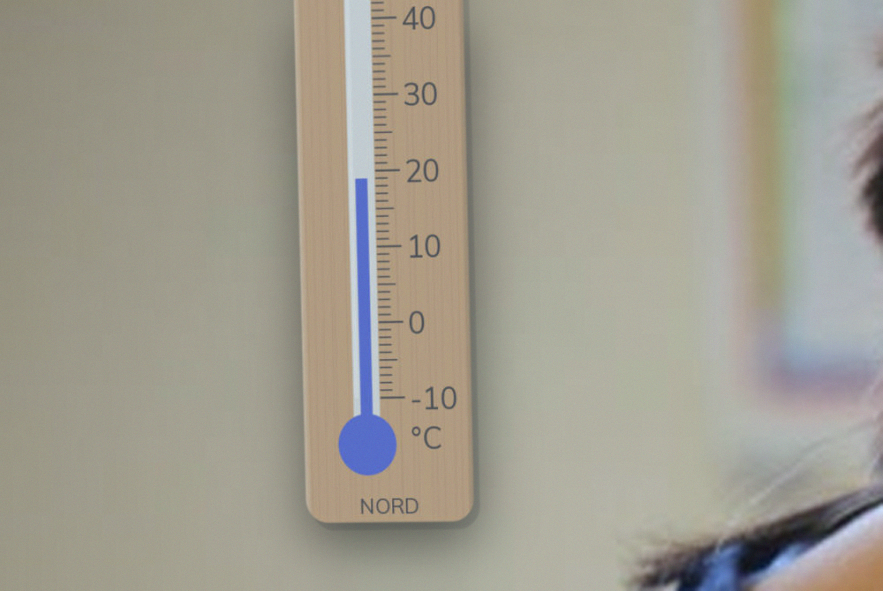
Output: 19,°C
